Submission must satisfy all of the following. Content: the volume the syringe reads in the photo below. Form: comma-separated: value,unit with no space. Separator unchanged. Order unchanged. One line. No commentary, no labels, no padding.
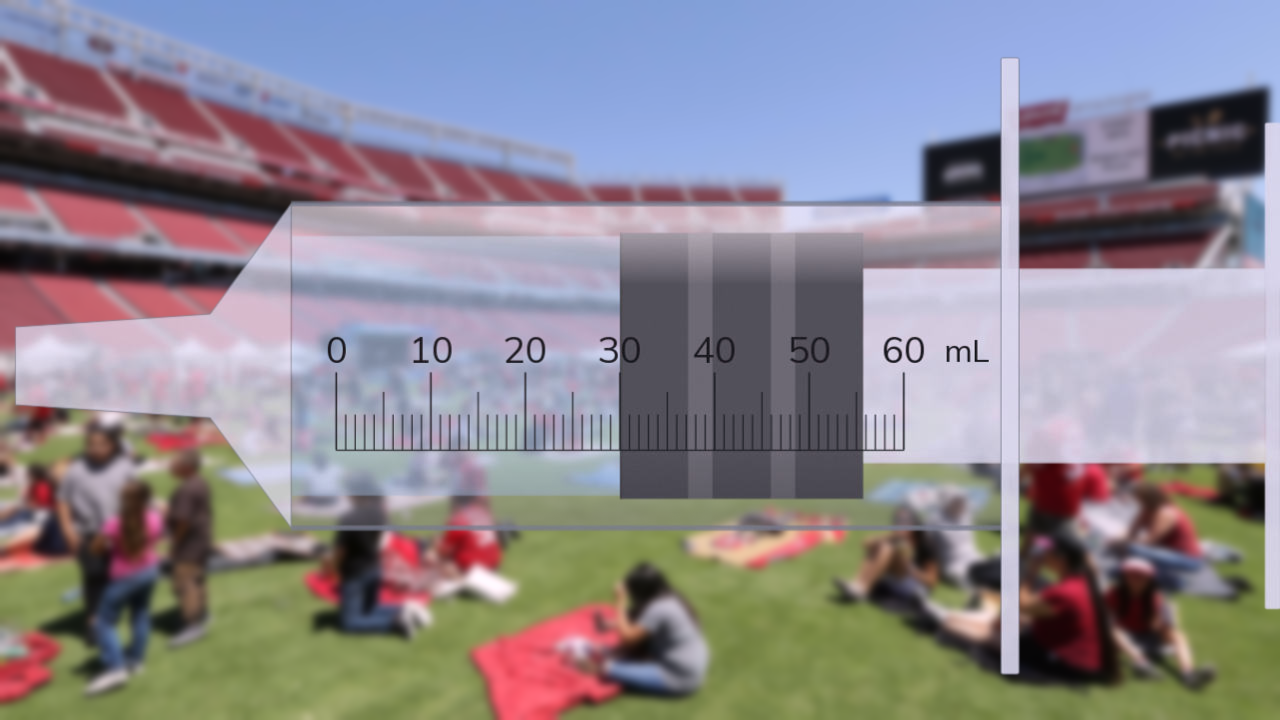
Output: 30,mL
